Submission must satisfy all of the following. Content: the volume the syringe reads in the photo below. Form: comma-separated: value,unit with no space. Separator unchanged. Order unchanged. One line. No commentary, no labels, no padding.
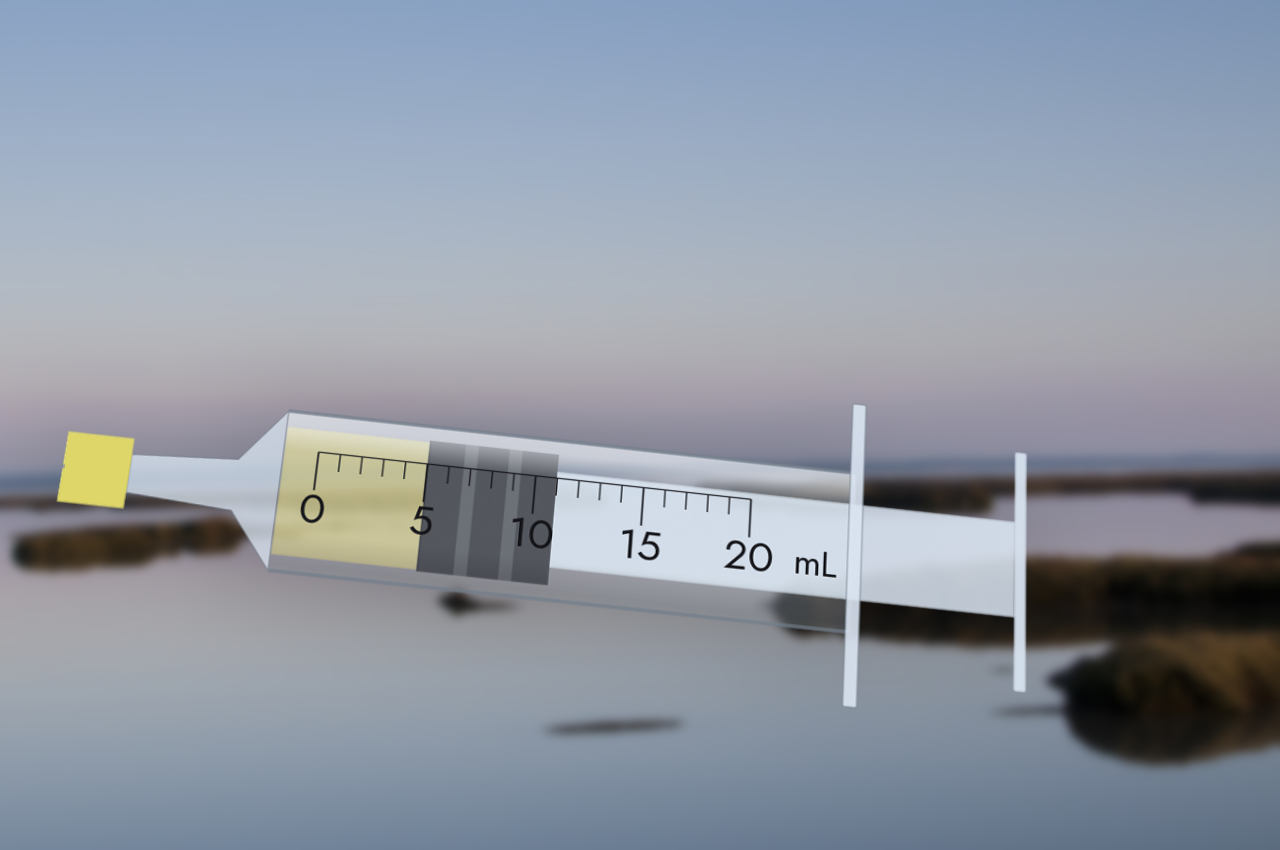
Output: 5,mL
